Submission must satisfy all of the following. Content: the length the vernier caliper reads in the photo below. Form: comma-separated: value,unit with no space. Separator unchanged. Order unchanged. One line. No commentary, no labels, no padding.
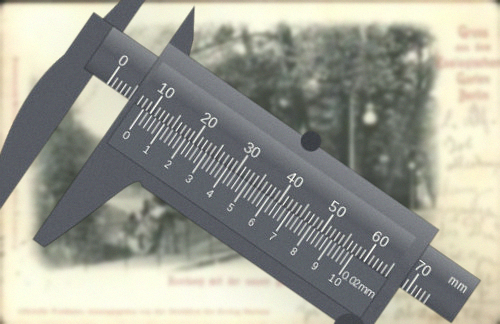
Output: 8.5,mm
